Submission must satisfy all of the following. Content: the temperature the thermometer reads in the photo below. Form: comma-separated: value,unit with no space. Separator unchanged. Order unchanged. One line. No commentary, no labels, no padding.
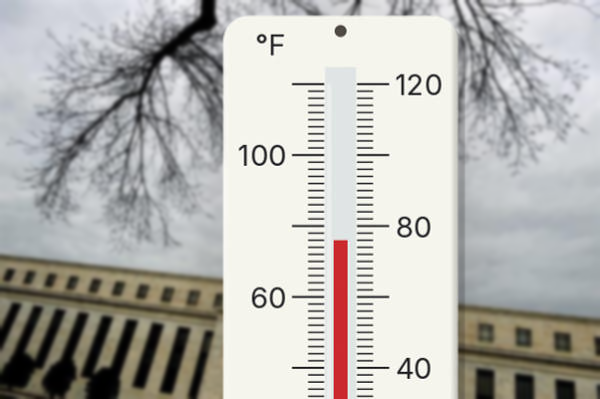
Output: 76,°F
